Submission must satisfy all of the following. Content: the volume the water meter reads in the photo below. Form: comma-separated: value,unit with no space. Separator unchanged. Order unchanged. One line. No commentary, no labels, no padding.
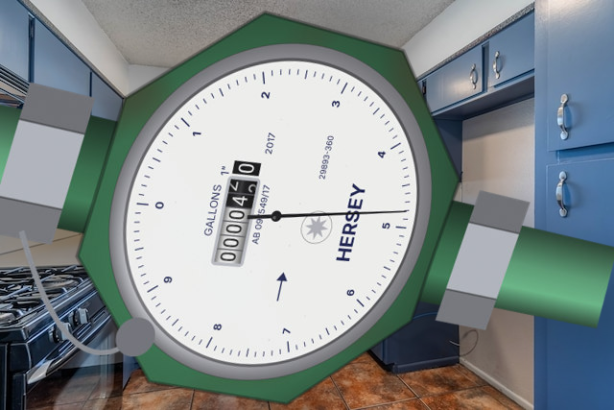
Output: 424.8,gal
